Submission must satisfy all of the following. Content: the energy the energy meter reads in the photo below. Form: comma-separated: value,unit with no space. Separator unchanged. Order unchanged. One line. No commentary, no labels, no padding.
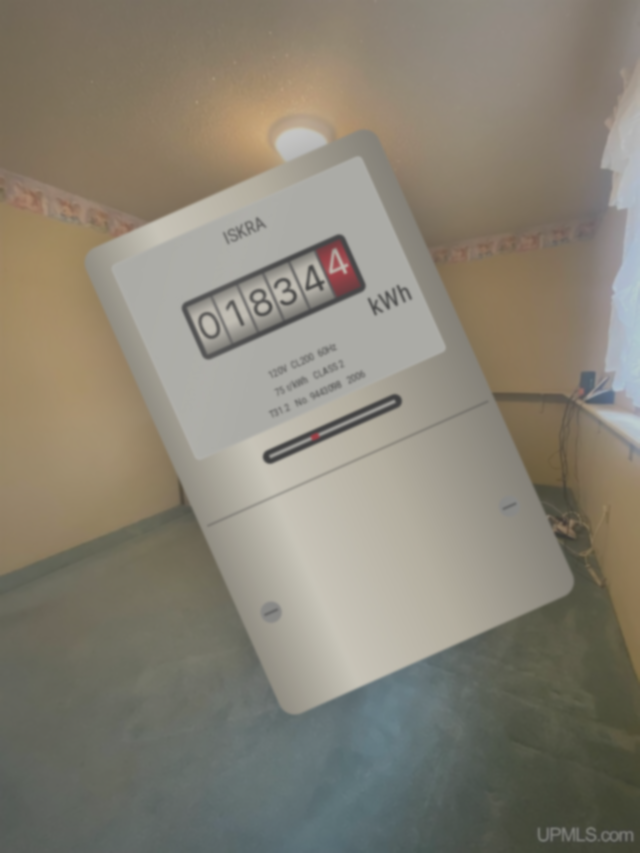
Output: 1834.4,kWh
